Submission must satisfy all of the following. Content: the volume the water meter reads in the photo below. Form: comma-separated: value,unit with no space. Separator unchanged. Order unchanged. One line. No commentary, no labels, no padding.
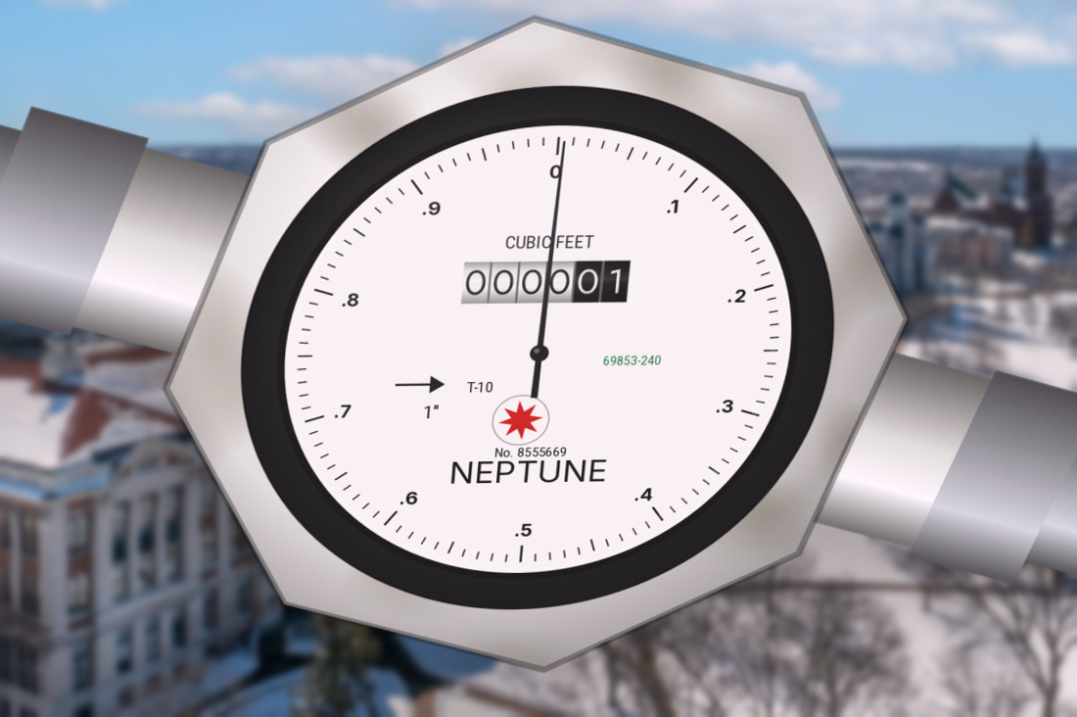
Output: 1.00,ft³
